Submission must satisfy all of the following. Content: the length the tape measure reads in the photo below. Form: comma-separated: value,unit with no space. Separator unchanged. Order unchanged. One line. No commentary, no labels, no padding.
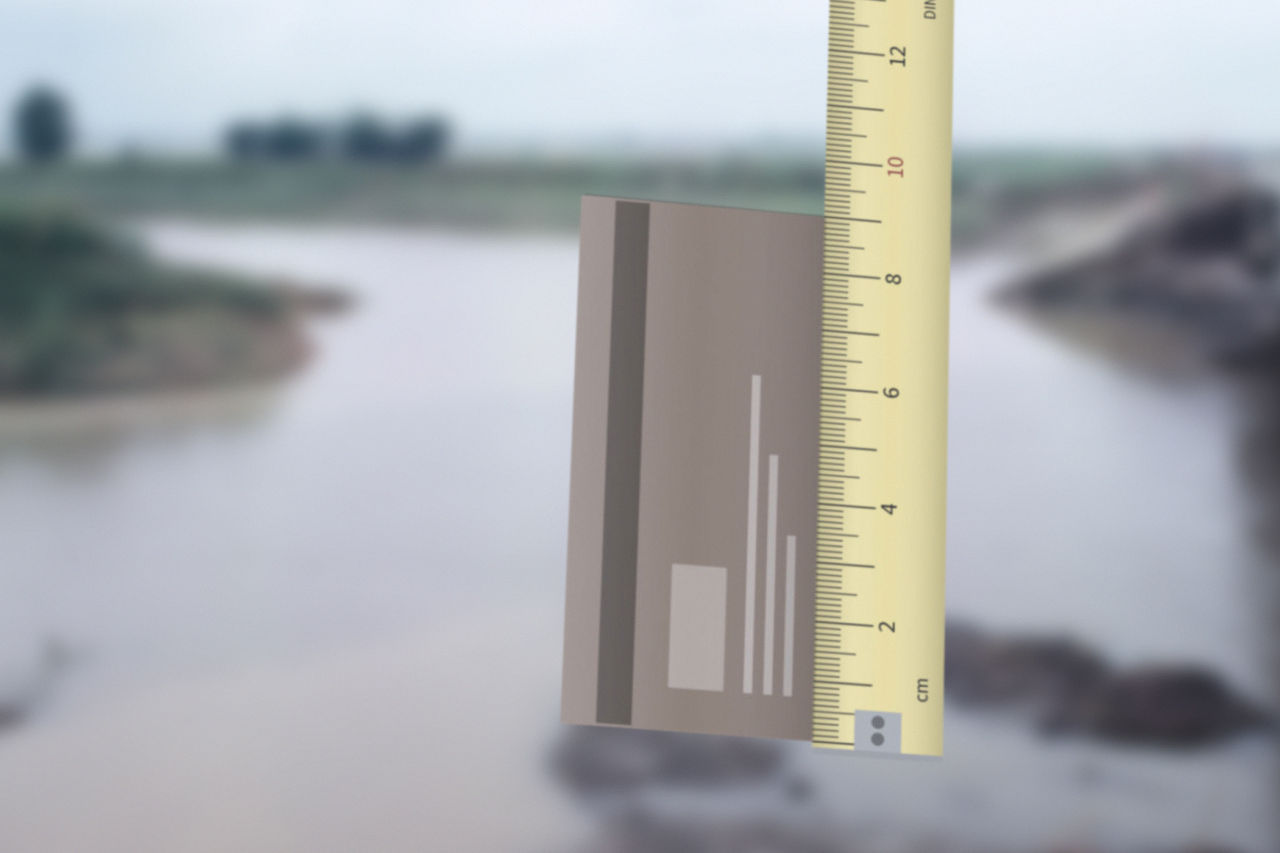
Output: 9,cm
